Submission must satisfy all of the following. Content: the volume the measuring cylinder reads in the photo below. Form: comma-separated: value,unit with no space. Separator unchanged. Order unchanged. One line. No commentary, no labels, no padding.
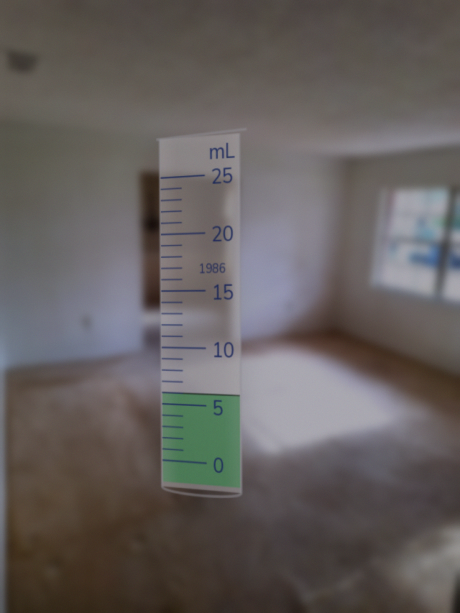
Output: 6,mL
